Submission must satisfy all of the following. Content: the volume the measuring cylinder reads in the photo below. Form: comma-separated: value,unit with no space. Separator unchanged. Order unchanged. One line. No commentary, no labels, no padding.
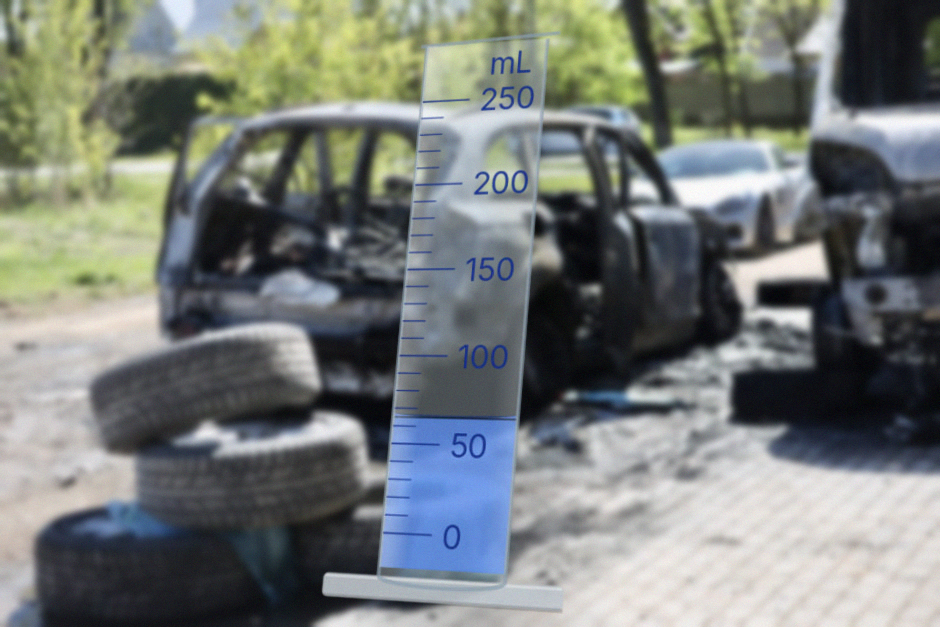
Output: 65,mL
